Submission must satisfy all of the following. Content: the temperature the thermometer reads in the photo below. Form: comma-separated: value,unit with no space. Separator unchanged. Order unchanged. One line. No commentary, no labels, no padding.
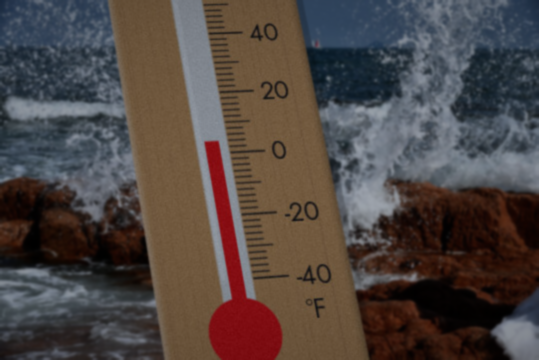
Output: 4,°F
